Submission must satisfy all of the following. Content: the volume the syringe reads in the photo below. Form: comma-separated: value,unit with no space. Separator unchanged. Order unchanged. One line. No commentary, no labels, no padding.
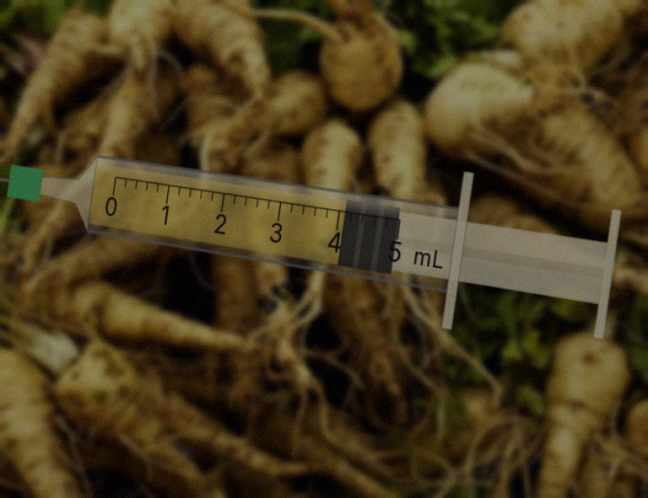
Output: 4.1,mL
